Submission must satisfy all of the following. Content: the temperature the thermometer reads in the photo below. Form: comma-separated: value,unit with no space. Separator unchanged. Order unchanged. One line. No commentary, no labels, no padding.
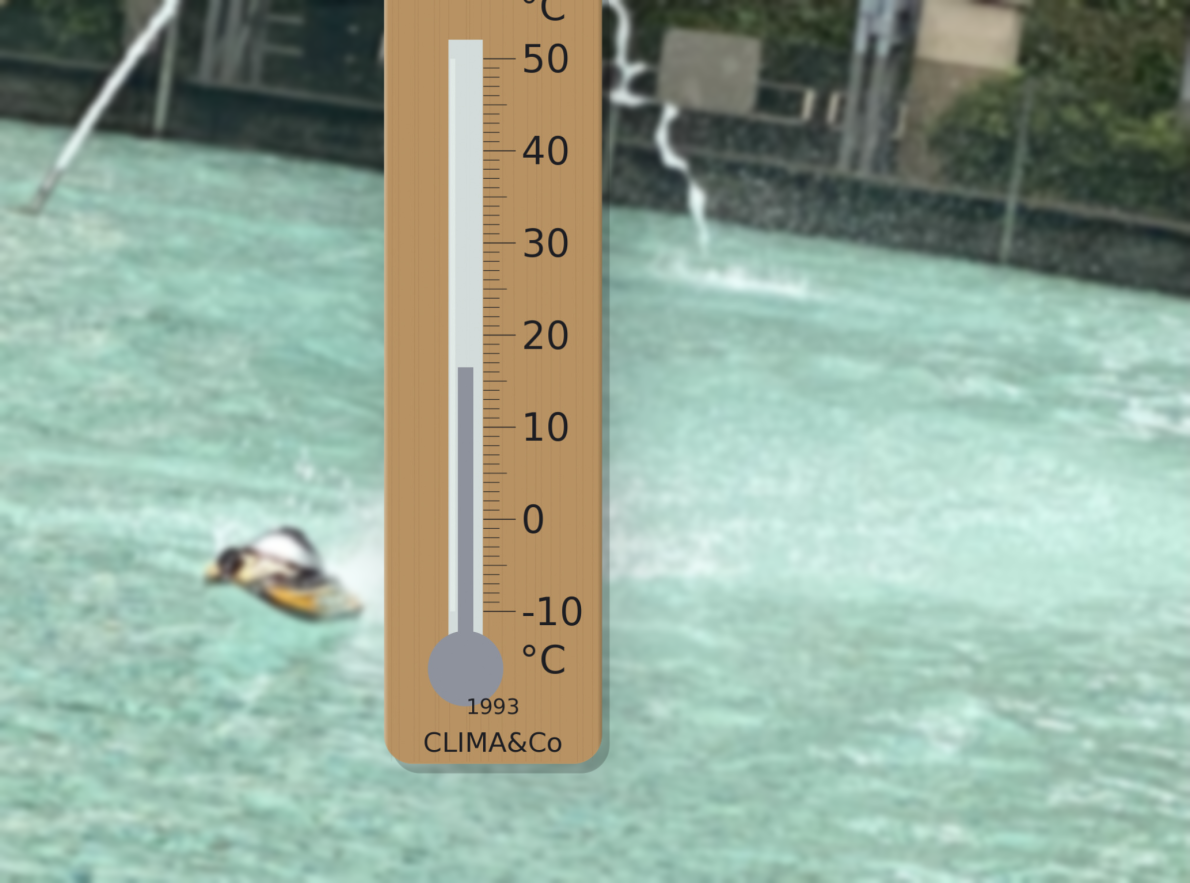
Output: 16.5,°C
